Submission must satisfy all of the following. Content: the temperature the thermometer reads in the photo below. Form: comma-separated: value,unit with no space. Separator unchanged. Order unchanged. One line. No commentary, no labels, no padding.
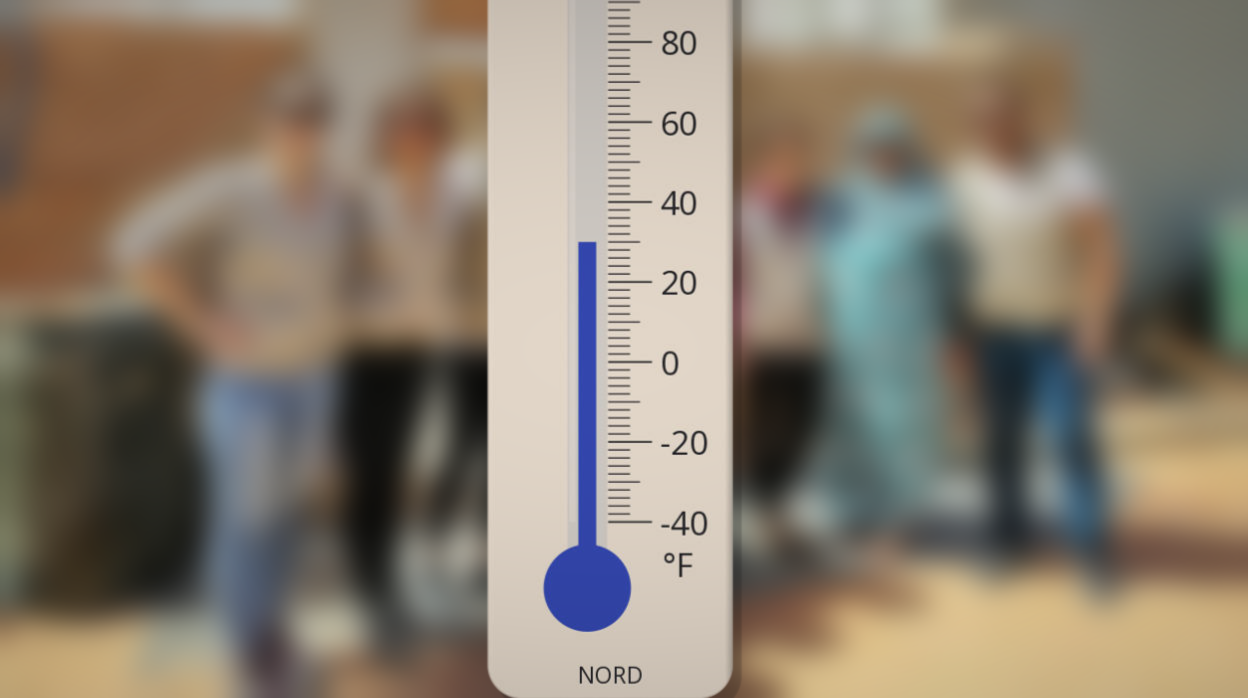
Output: 30,°F
